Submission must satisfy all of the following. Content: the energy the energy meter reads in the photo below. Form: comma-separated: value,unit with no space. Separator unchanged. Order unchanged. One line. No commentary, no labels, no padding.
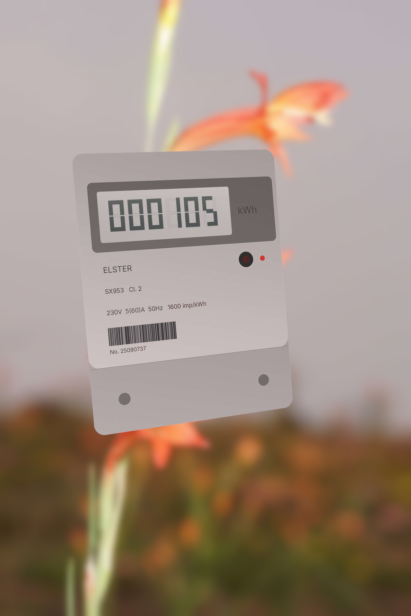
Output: 105,kWh
